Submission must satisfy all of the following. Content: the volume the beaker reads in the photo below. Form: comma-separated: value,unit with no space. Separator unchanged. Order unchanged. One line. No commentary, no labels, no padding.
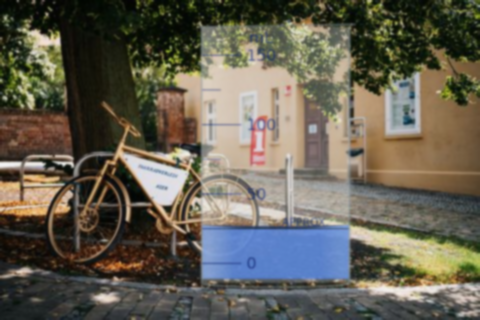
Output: 25,mL
